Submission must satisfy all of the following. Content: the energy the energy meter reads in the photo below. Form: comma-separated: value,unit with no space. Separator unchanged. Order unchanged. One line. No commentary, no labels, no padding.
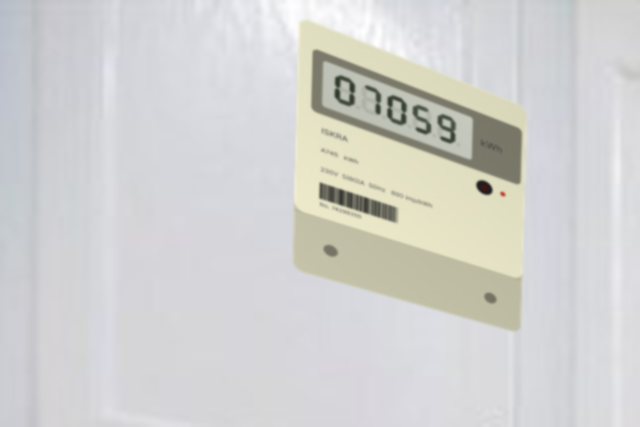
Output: 7059,kWh
